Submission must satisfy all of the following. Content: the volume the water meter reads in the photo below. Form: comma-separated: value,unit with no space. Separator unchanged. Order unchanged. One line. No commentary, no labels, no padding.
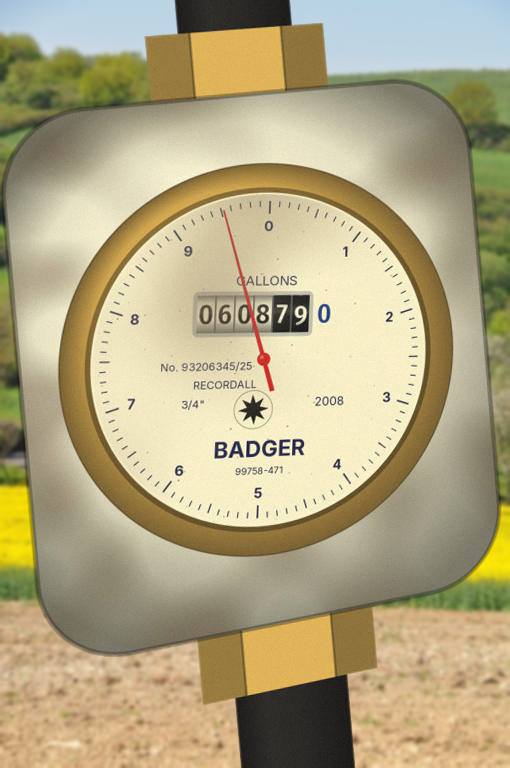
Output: 608789.5,gal
